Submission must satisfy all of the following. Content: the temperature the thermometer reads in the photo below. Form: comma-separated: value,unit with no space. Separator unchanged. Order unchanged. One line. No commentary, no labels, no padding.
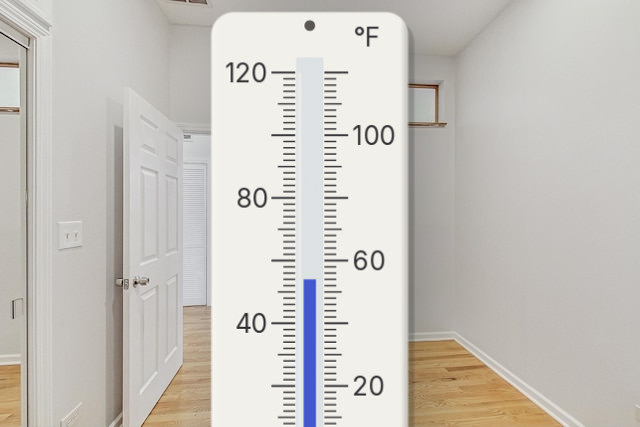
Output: 54,°F
